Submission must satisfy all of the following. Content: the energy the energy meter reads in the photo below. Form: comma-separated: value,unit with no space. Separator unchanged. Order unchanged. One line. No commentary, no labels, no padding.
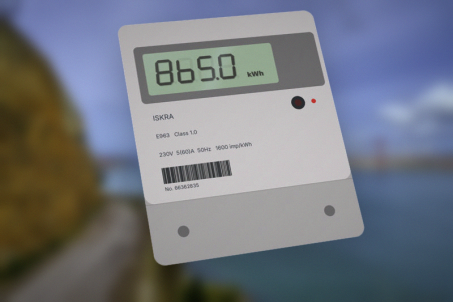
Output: 865.0,kWh
